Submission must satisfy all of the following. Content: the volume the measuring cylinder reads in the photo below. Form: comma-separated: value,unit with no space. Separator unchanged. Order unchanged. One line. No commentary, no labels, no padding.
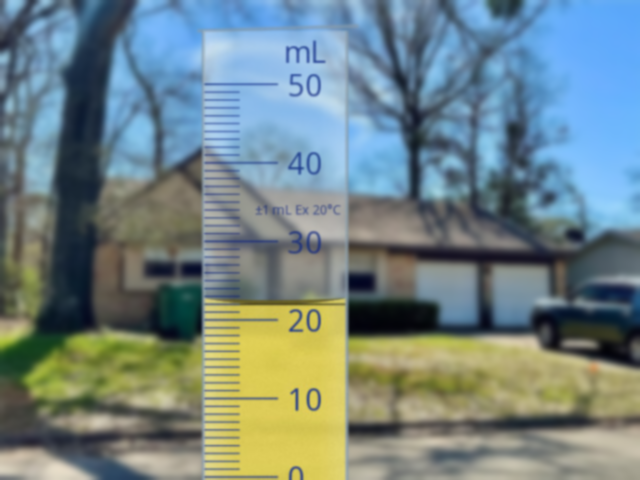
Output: 22,mL
